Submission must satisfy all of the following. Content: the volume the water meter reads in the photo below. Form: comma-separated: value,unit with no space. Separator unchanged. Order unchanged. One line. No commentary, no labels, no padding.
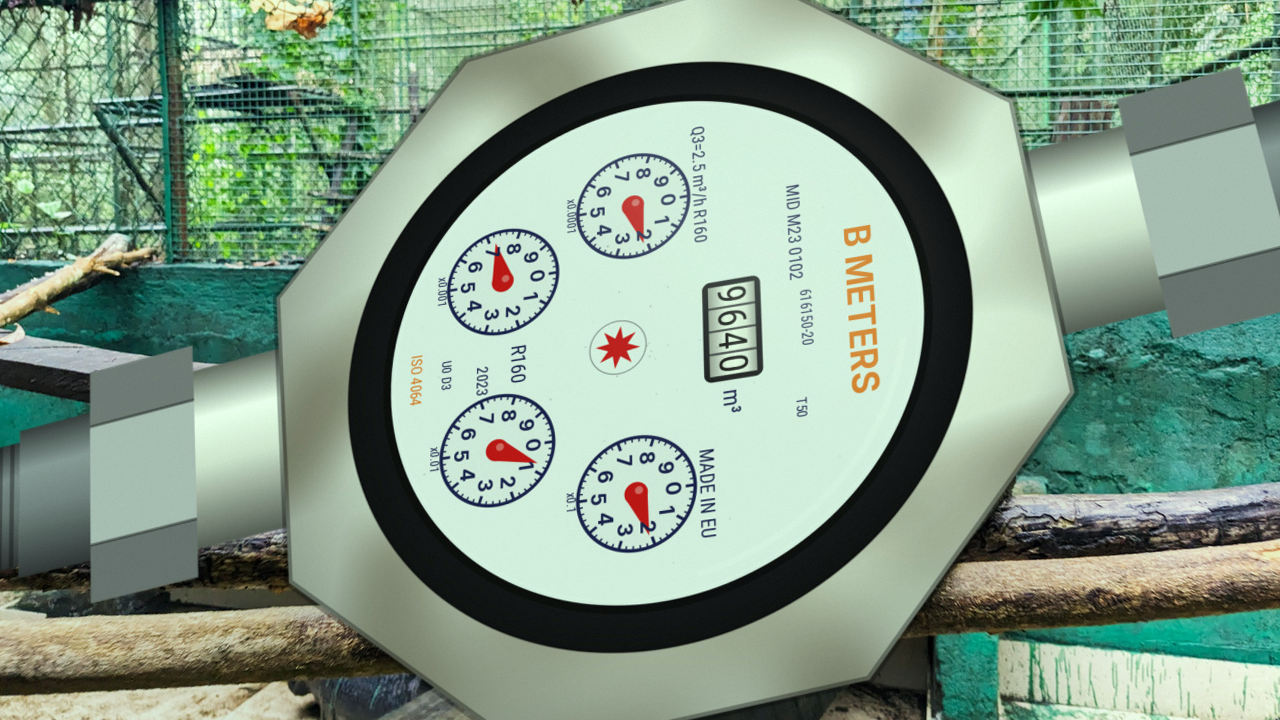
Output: 9640.2072,m³
